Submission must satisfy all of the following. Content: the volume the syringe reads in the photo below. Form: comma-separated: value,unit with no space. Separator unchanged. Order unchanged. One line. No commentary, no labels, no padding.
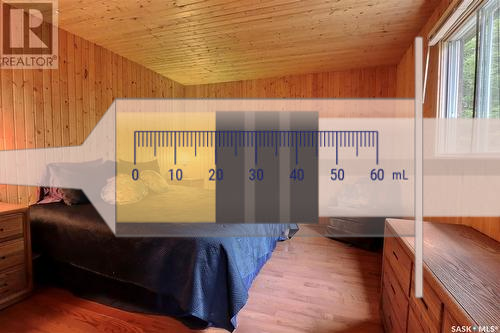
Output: 20,mL
